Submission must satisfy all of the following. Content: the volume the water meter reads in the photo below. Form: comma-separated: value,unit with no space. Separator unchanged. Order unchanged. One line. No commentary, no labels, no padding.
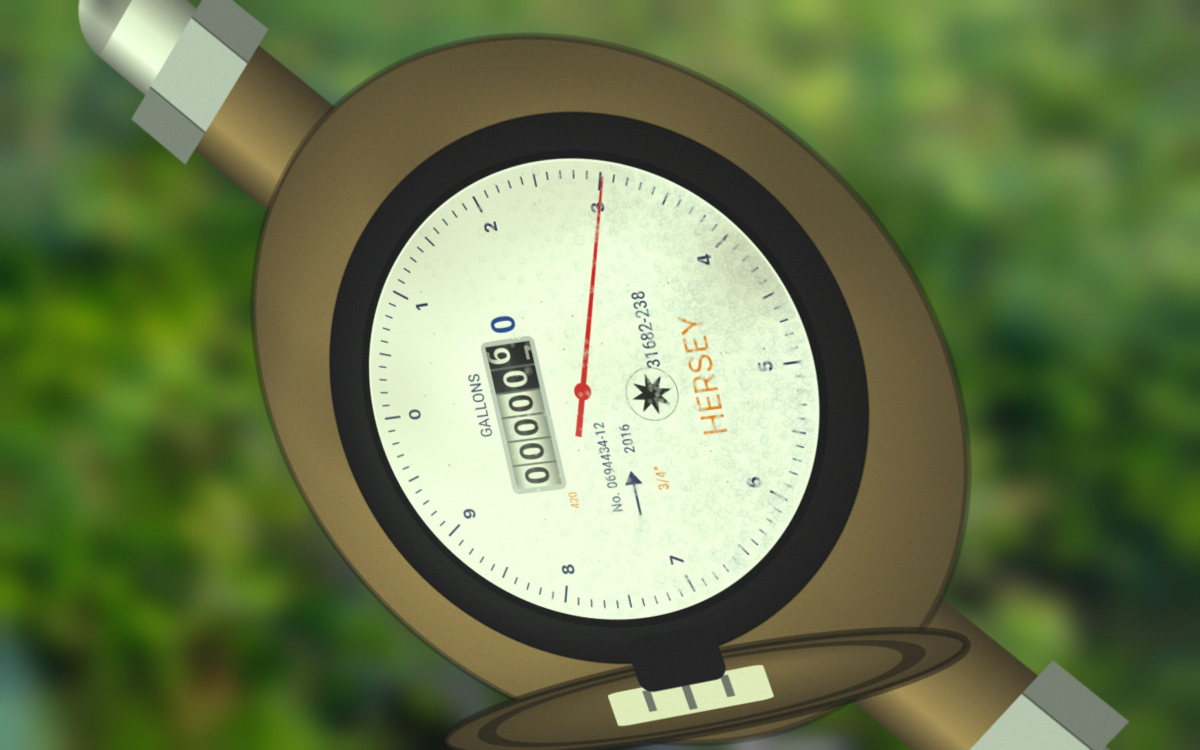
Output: 63.0,gal
